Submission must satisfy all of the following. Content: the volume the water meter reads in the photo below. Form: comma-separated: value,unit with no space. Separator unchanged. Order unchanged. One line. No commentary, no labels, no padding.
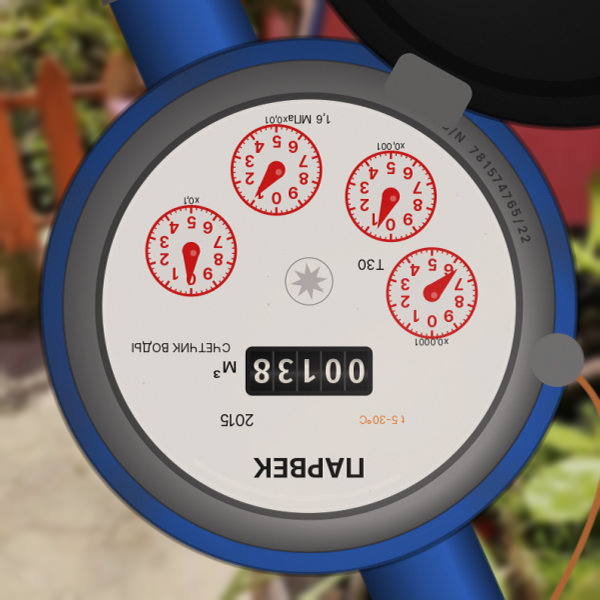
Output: 138.0106,m³
